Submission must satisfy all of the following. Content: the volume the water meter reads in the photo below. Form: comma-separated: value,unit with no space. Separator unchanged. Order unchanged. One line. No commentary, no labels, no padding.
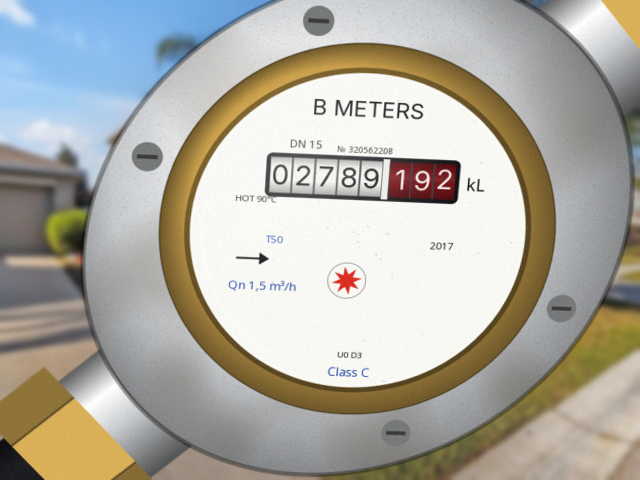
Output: 2789.192,kL
